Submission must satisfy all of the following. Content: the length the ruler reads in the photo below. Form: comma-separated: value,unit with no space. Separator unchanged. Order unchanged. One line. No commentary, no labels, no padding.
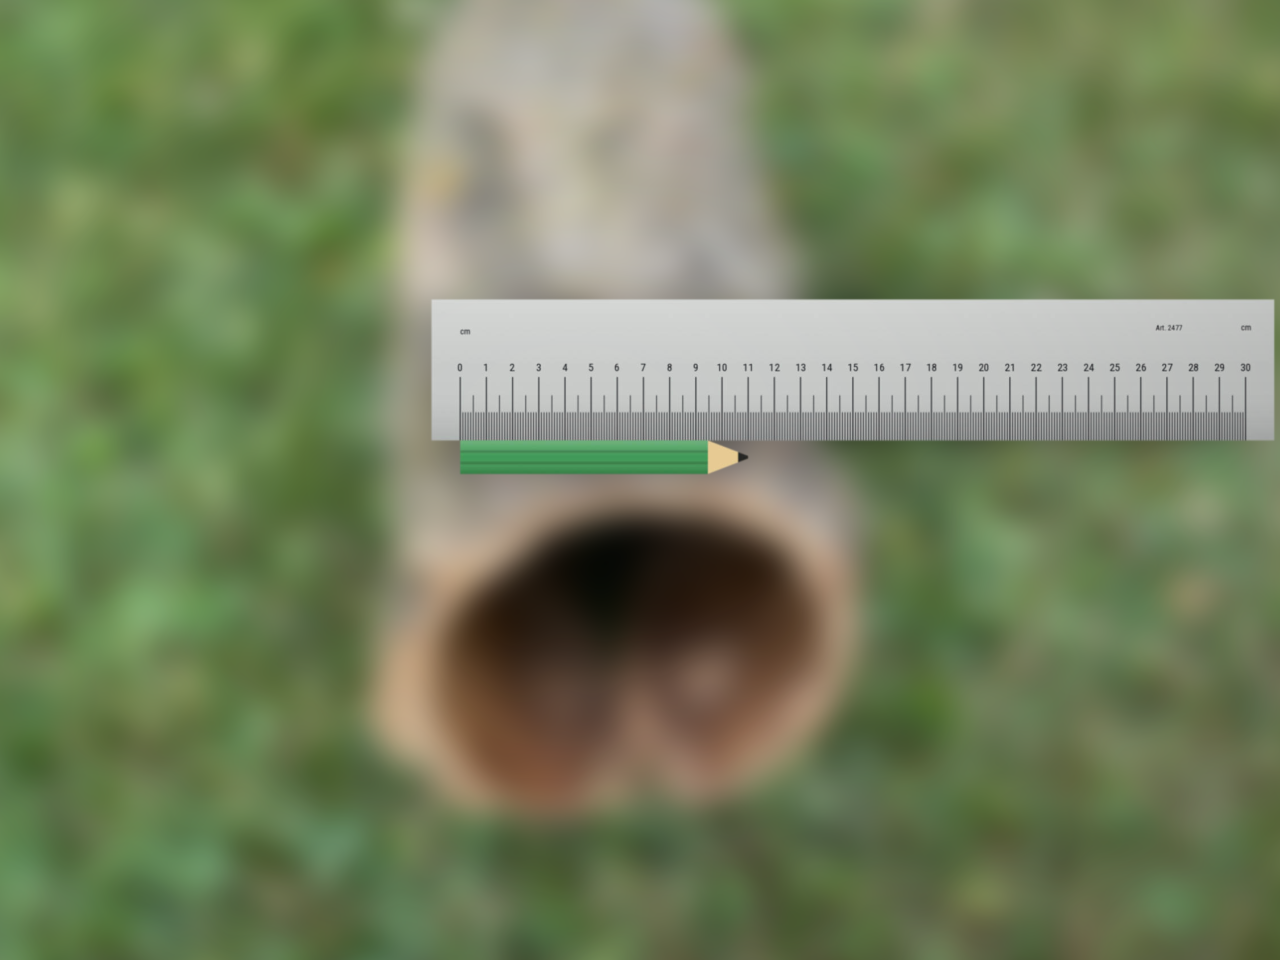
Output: 11,cm
